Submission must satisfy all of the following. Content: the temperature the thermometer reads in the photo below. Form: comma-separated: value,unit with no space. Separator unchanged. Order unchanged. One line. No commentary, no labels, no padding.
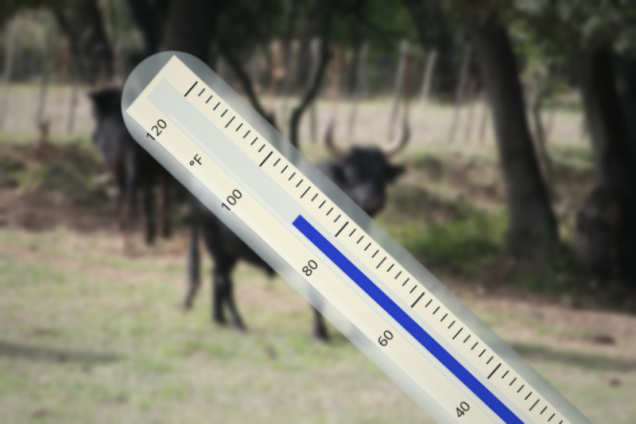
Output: 88,°F
